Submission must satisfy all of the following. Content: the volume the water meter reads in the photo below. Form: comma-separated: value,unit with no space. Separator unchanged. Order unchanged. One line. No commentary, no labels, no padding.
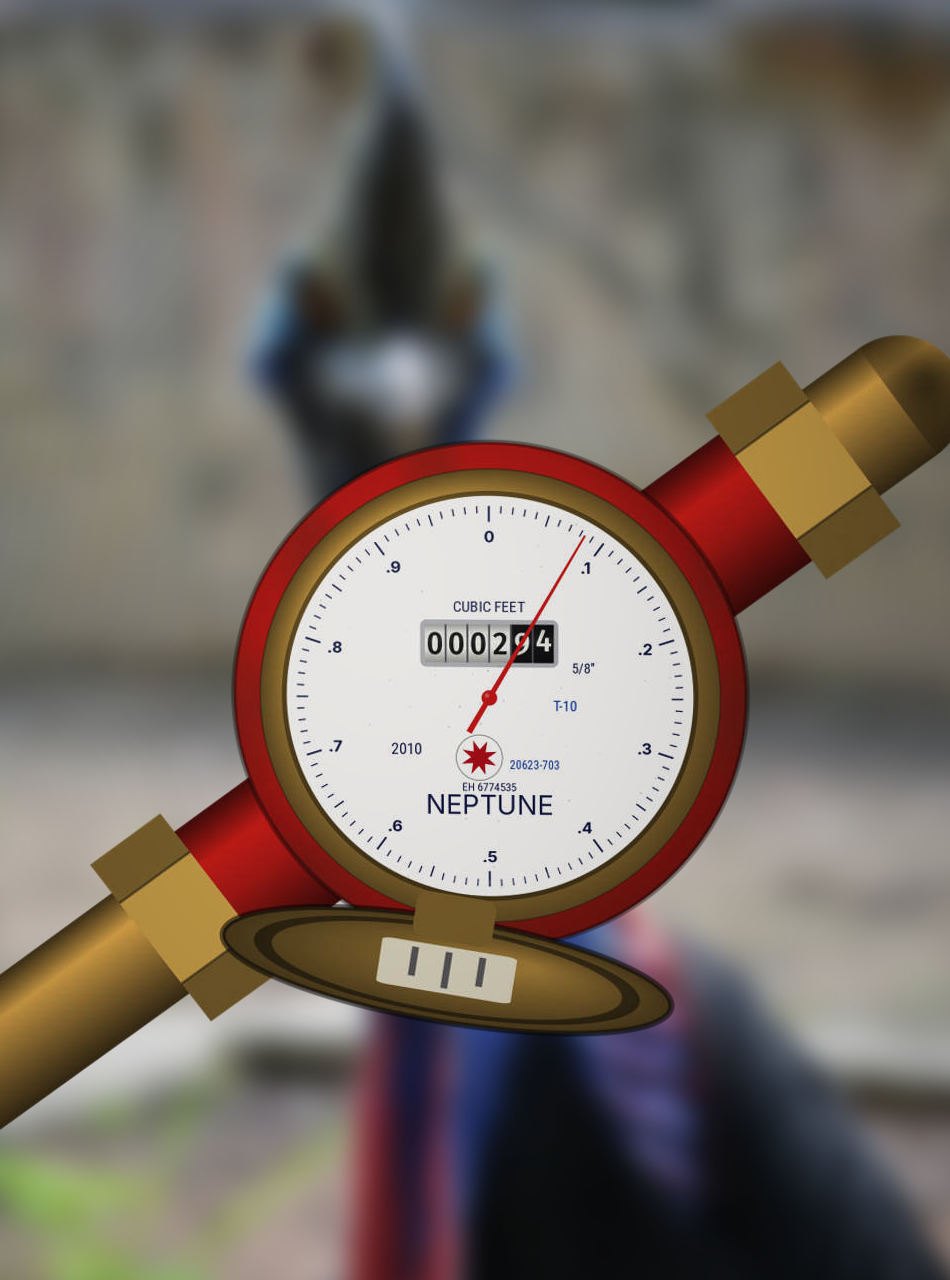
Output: 294.08,ft³
